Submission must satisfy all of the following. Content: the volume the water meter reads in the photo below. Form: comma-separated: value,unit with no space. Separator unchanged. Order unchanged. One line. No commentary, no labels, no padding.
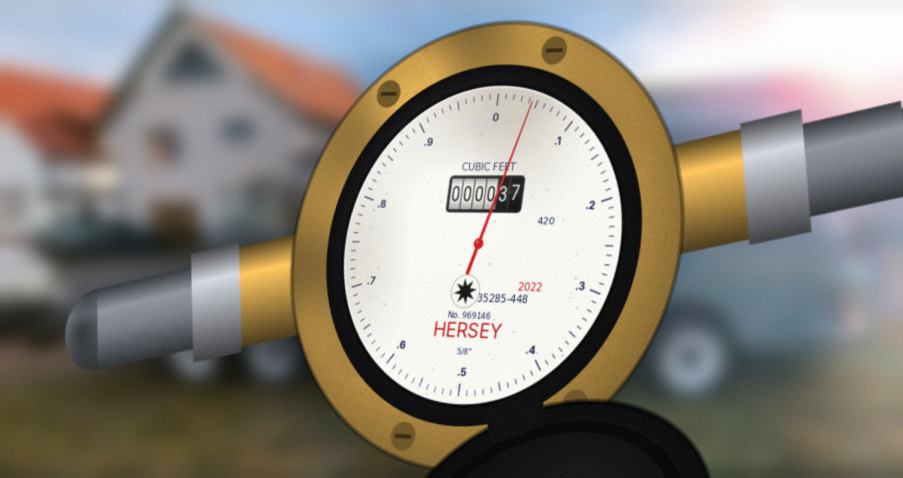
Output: 37.04,ft³
